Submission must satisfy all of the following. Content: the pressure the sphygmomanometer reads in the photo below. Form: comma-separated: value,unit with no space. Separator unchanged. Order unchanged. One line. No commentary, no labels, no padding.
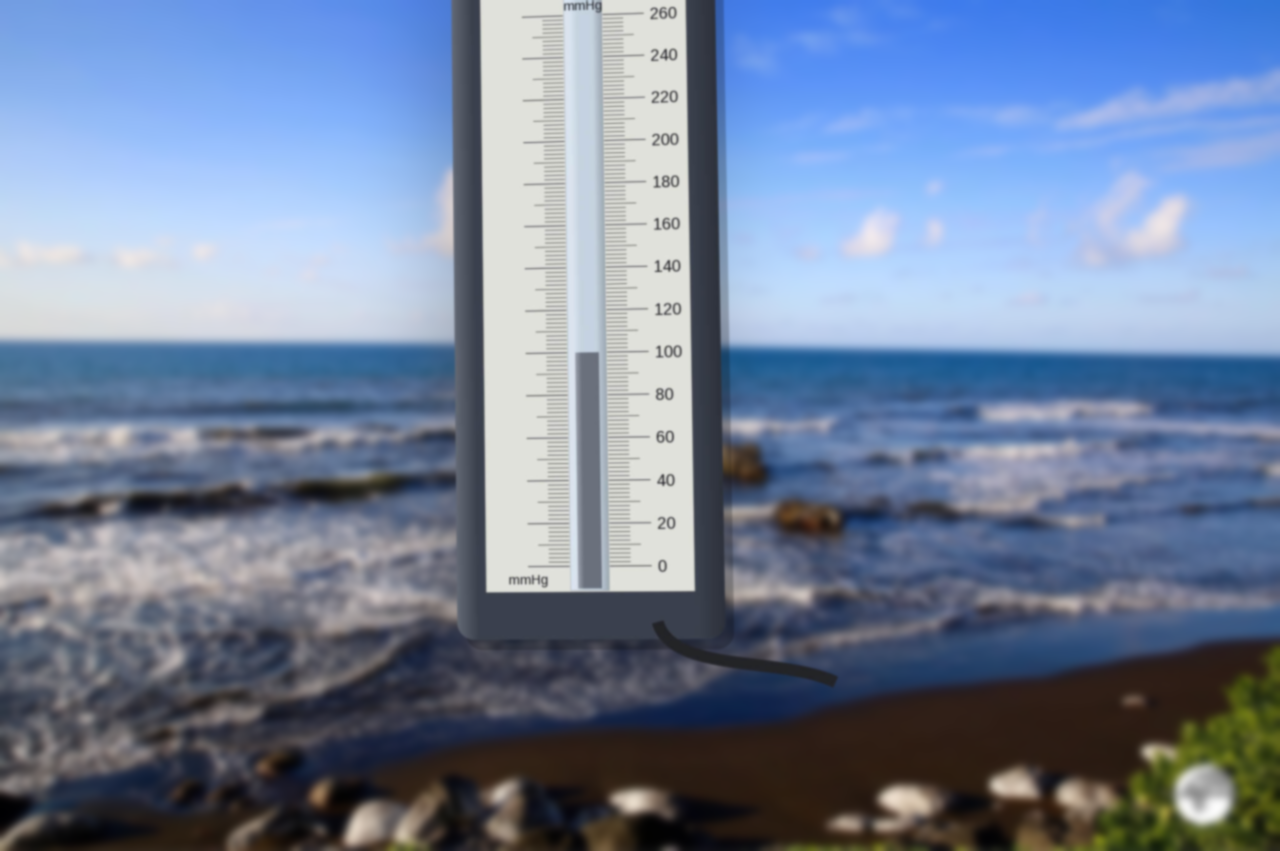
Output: 100,mmHg
